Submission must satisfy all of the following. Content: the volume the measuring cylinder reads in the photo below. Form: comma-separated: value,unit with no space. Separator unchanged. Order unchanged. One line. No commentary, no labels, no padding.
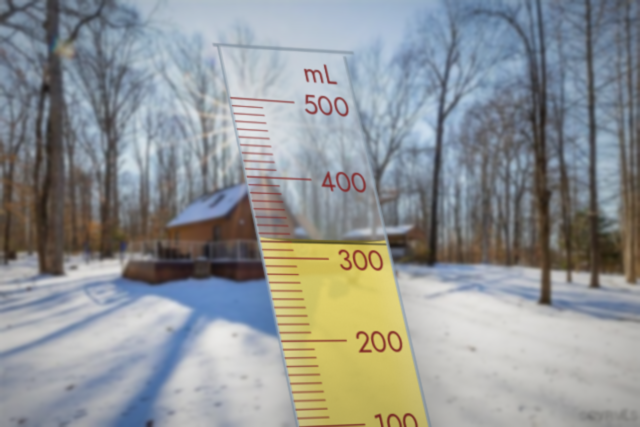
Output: 320,mL
